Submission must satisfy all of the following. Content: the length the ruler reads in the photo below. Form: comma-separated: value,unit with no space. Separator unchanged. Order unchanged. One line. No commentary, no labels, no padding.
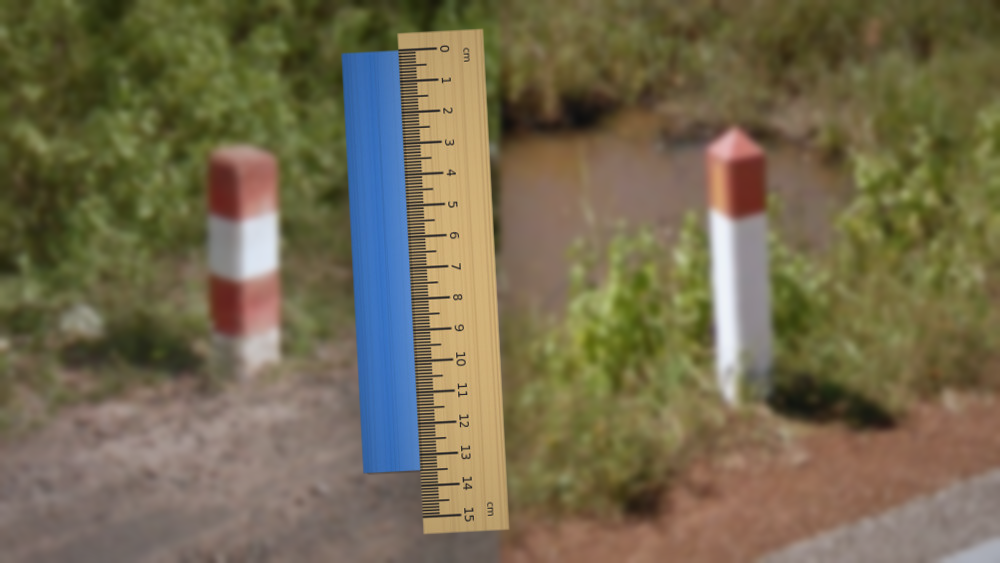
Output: 13.5,cm
